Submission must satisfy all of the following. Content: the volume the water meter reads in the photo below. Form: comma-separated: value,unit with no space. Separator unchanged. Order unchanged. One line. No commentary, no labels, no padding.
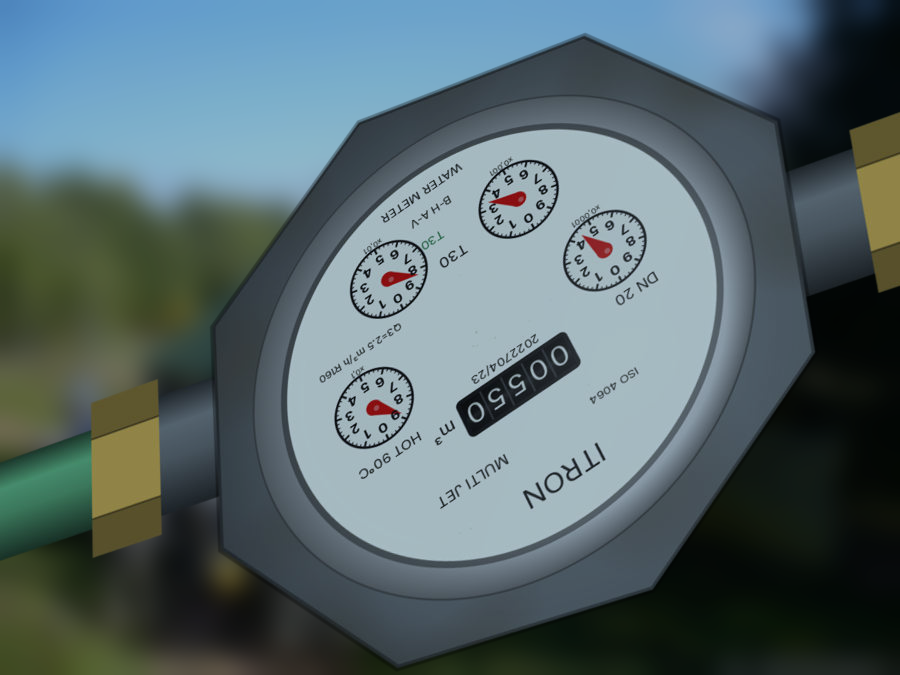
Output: 550.8834,m³
